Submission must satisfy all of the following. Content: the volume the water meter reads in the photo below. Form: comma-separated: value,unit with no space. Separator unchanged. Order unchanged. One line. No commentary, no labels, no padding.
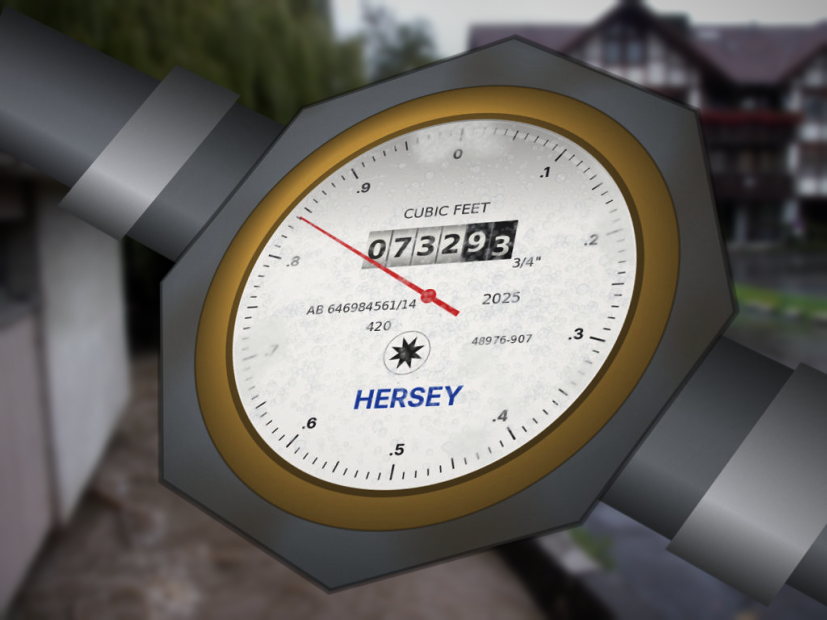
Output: 73292.84,ft³
